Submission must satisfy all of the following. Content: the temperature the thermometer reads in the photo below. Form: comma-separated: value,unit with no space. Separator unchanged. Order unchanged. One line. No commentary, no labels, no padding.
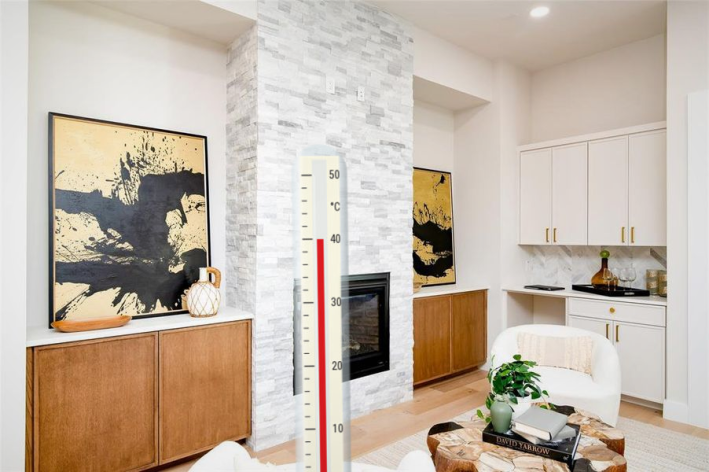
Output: 40,°C
